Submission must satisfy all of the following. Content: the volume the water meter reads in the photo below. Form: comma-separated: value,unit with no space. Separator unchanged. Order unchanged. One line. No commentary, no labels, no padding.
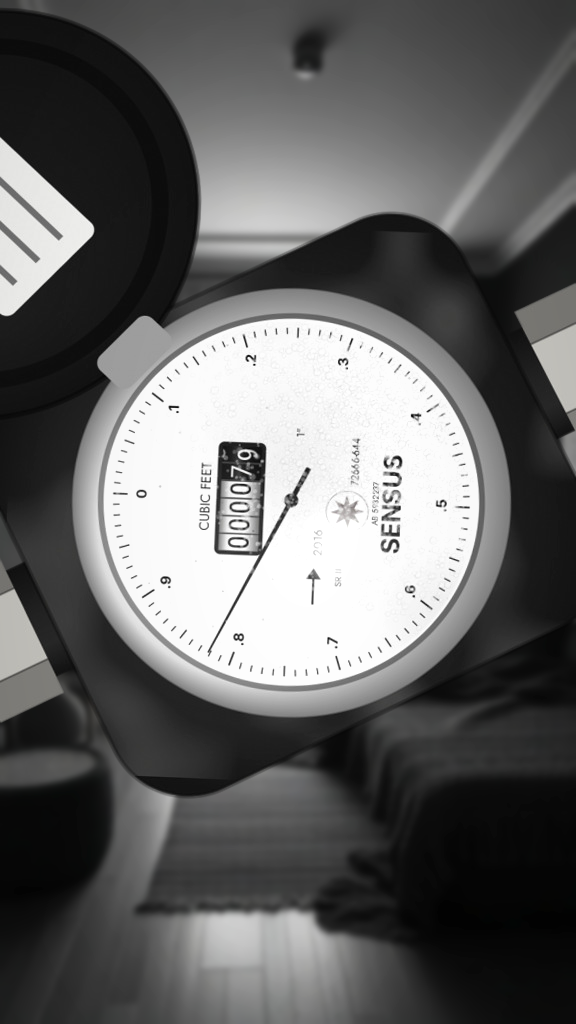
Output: 78.82,ft³
